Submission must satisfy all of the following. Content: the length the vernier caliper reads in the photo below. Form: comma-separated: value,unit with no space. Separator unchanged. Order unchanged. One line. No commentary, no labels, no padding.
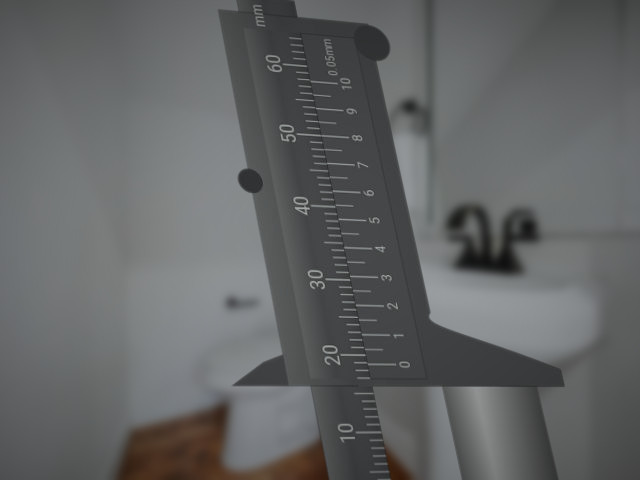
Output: 18.8,mm
